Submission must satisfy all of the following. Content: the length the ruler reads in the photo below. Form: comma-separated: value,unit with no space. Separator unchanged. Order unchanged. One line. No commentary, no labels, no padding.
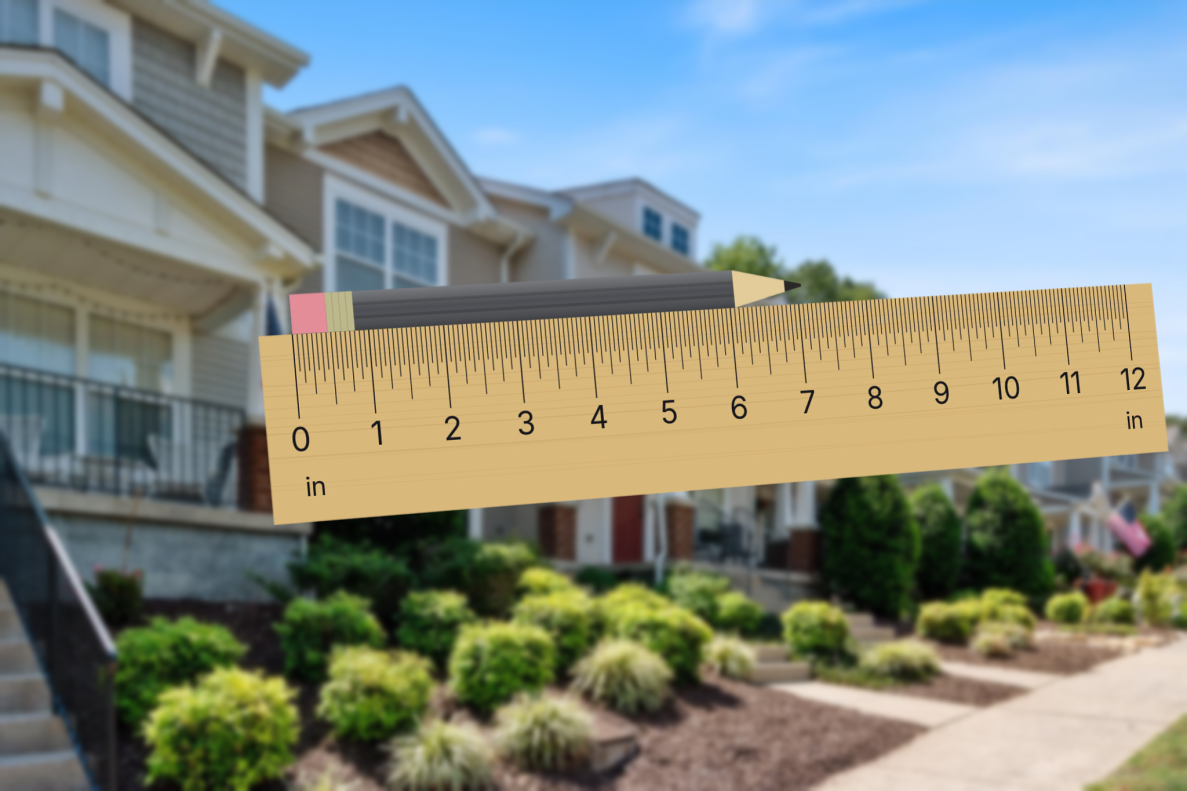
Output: 7.0625,in
